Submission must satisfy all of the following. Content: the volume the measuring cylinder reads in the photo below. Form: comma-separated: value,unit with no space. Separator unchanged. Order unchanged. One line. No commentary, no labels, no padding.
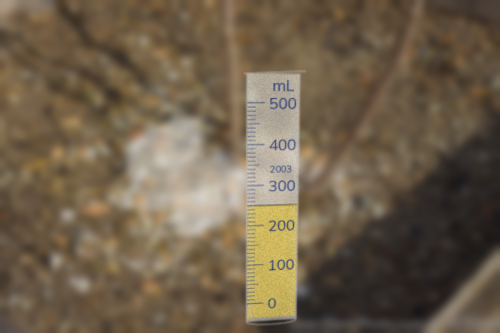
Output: 250,mL
